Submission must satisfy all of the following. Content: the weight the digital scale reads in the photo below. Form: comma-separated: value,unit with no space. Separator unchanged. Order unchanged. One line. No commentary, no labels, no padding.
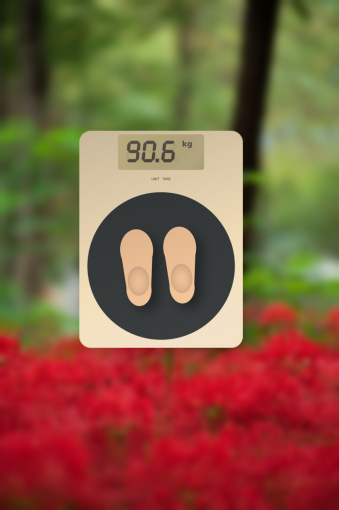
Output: 90.6,kg
